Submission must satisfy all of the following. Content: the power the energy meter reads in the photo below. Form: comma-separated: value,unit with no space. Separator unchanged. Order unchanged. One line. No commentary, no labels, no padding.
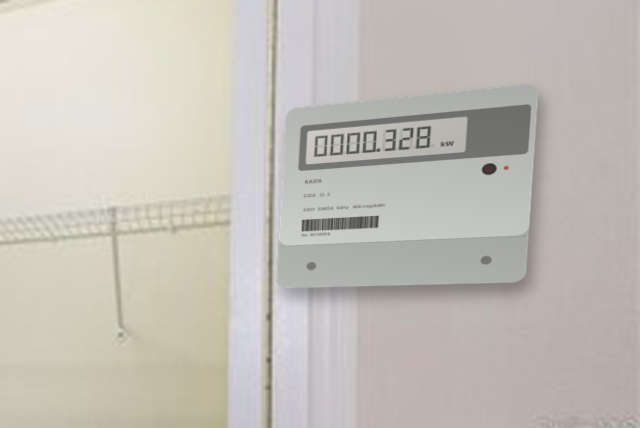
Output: 0.328,kW
